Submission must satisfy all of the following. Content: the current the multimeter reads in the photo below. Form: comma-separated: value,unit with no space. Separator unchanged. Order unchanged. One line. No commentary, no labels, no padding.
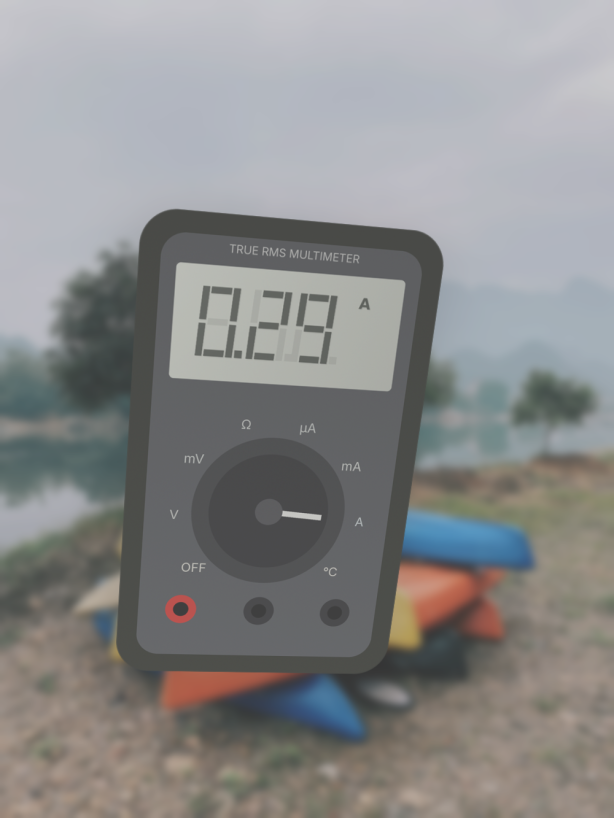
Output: 0.29,A
